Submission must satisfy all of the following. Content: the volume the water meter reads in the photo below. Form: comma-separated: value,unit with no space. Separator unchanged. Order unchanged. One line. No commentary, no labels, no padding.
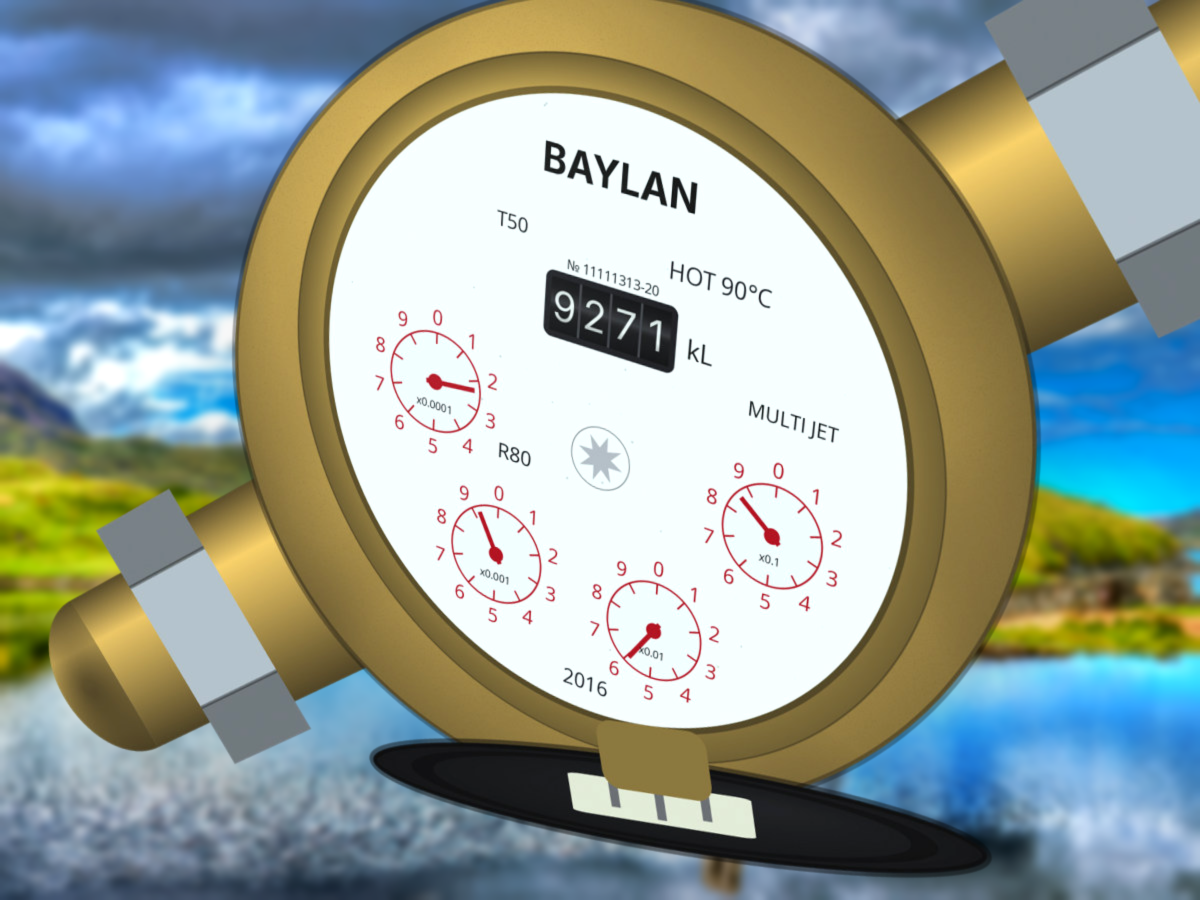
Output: 9271.8592,kL
